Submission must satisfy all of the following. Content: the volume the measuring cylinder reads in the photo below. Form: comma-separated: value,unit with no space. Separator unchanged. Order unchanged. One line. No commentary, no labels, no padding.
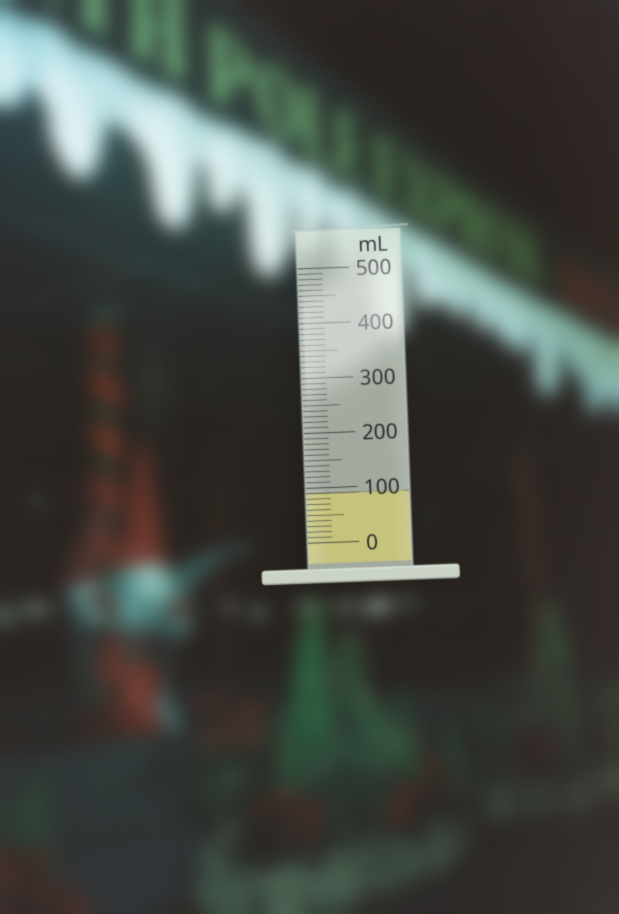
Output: 90,mL
